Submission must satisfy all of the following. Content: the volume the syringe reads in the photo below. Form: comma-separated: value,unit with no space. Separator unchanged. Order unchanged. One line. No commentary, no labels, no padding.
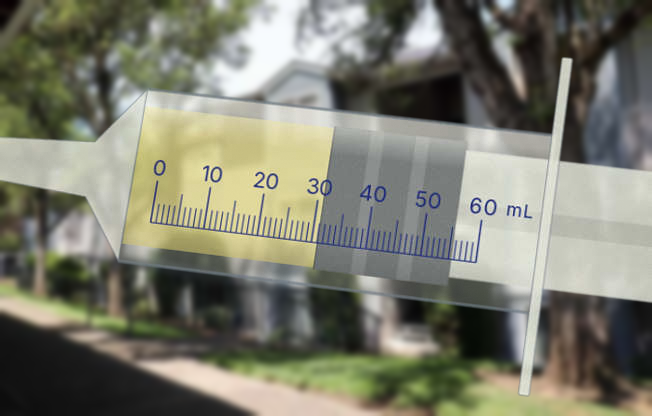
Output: 31,mL
